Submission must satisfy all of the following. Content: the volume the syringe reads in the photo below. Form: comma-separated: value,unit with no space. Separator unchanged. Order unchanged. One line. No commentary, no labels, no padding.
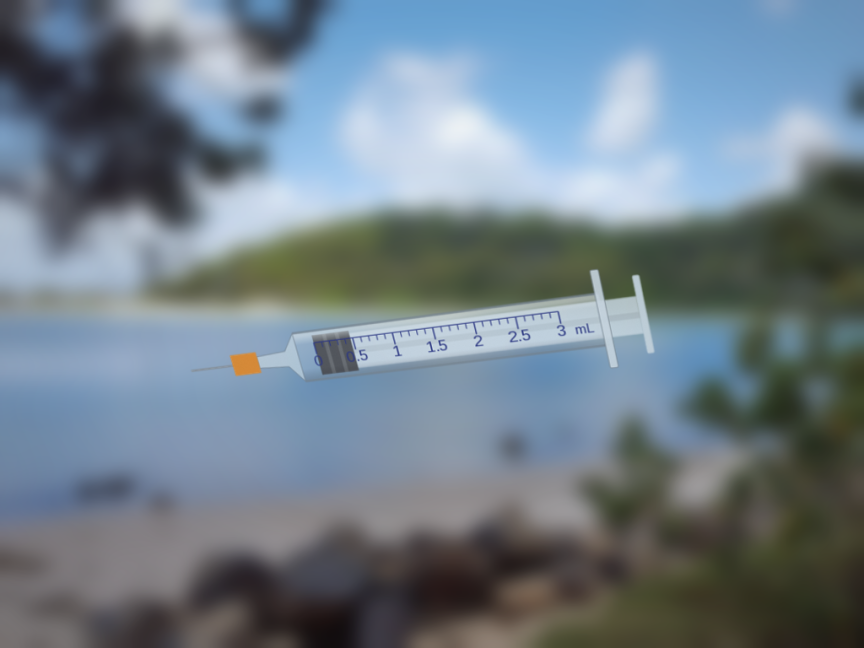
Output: 0,mL
